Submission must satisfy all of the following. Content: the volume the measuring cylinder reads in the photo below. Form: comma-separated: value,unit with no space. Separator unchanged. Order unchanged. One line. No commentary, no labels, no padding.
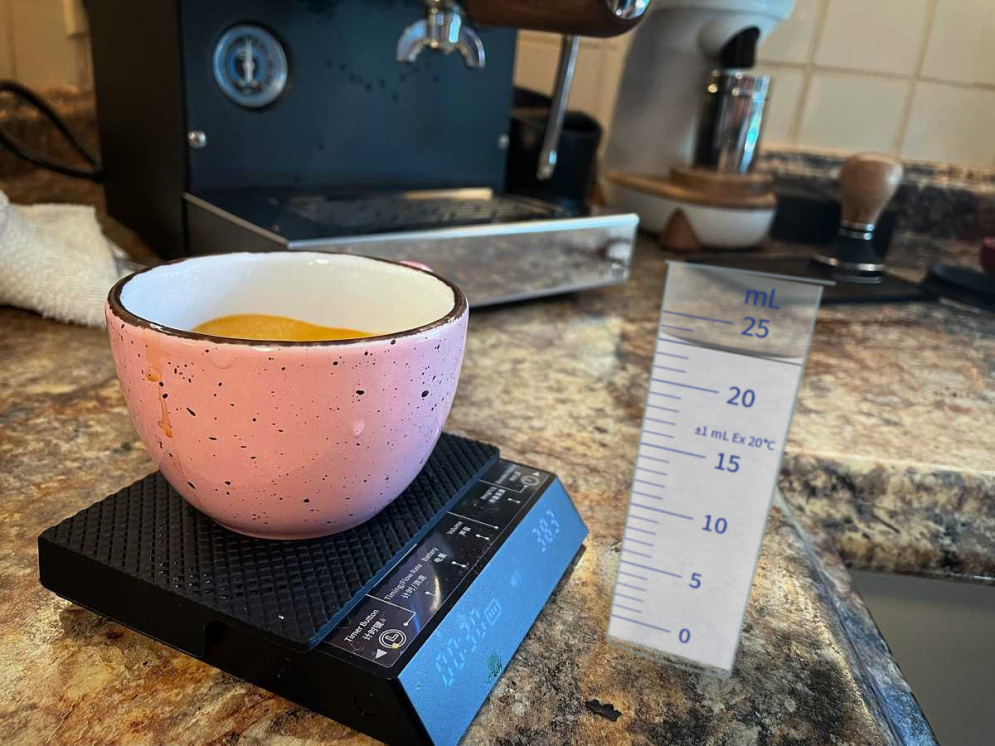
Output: 23,mL
